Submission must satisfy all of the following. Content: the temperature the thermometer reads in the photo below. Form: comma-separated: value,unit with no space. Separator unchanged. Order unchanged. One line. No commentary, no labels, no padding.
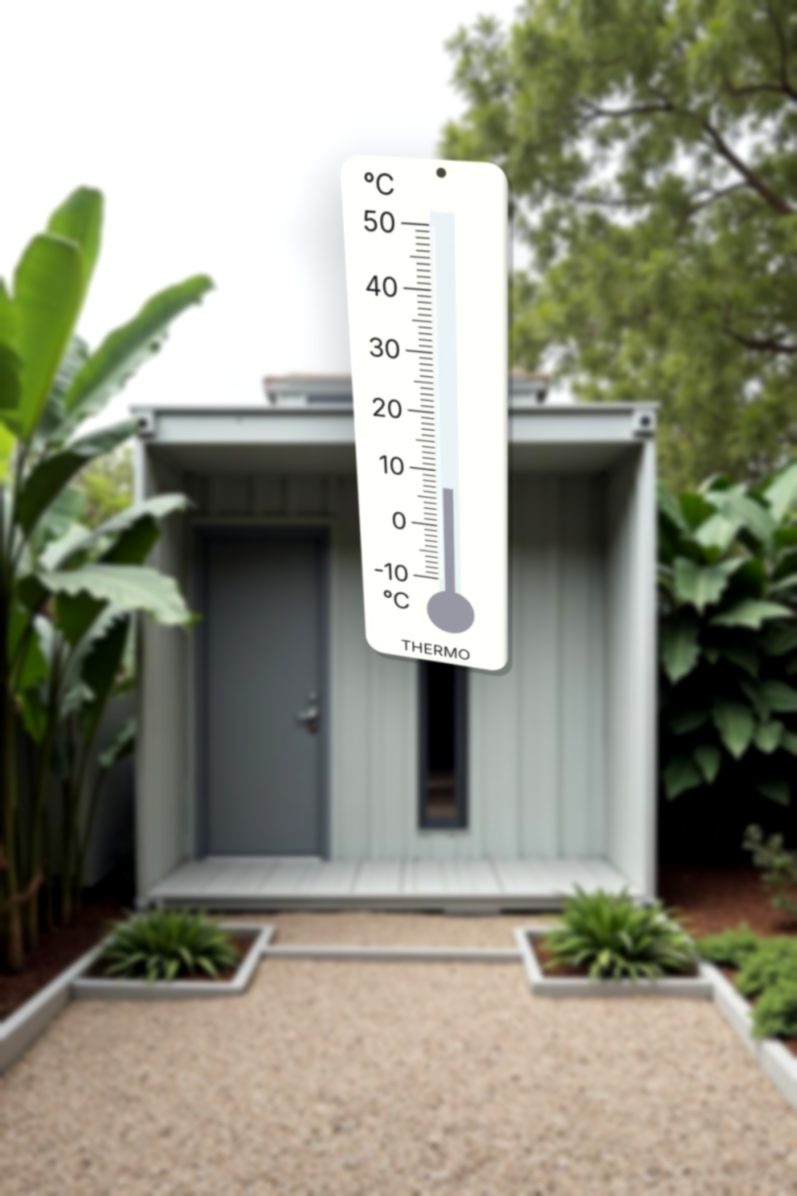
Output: 7,°C
